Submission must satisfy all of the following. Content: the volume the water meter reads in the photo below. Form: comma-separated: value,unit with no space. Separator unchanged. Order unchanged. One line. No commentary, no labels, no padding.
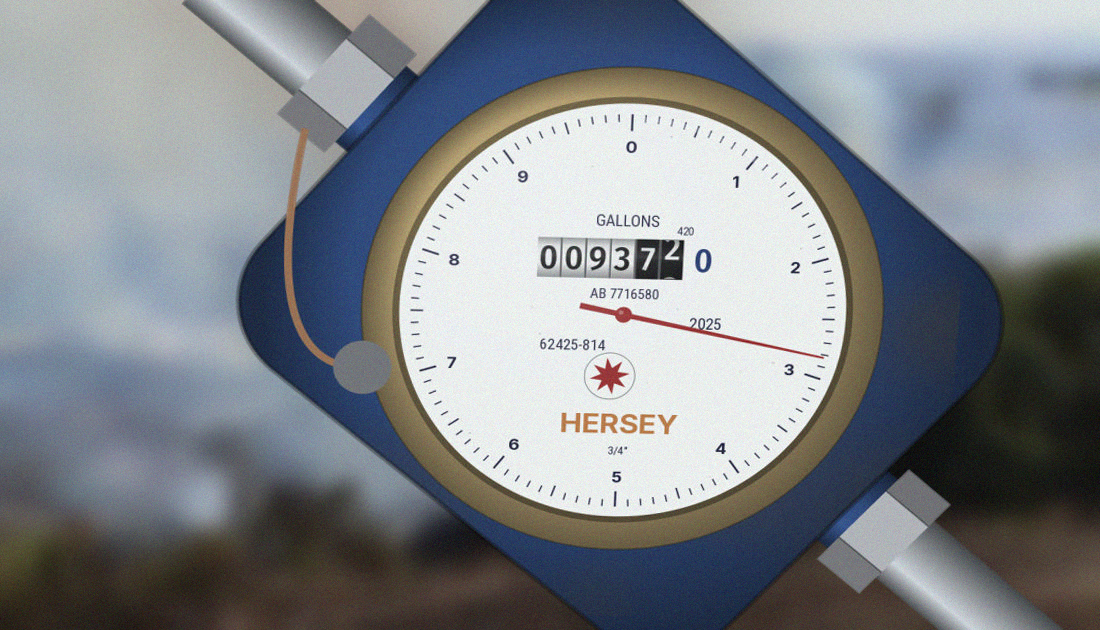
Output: 93722.8,gal
